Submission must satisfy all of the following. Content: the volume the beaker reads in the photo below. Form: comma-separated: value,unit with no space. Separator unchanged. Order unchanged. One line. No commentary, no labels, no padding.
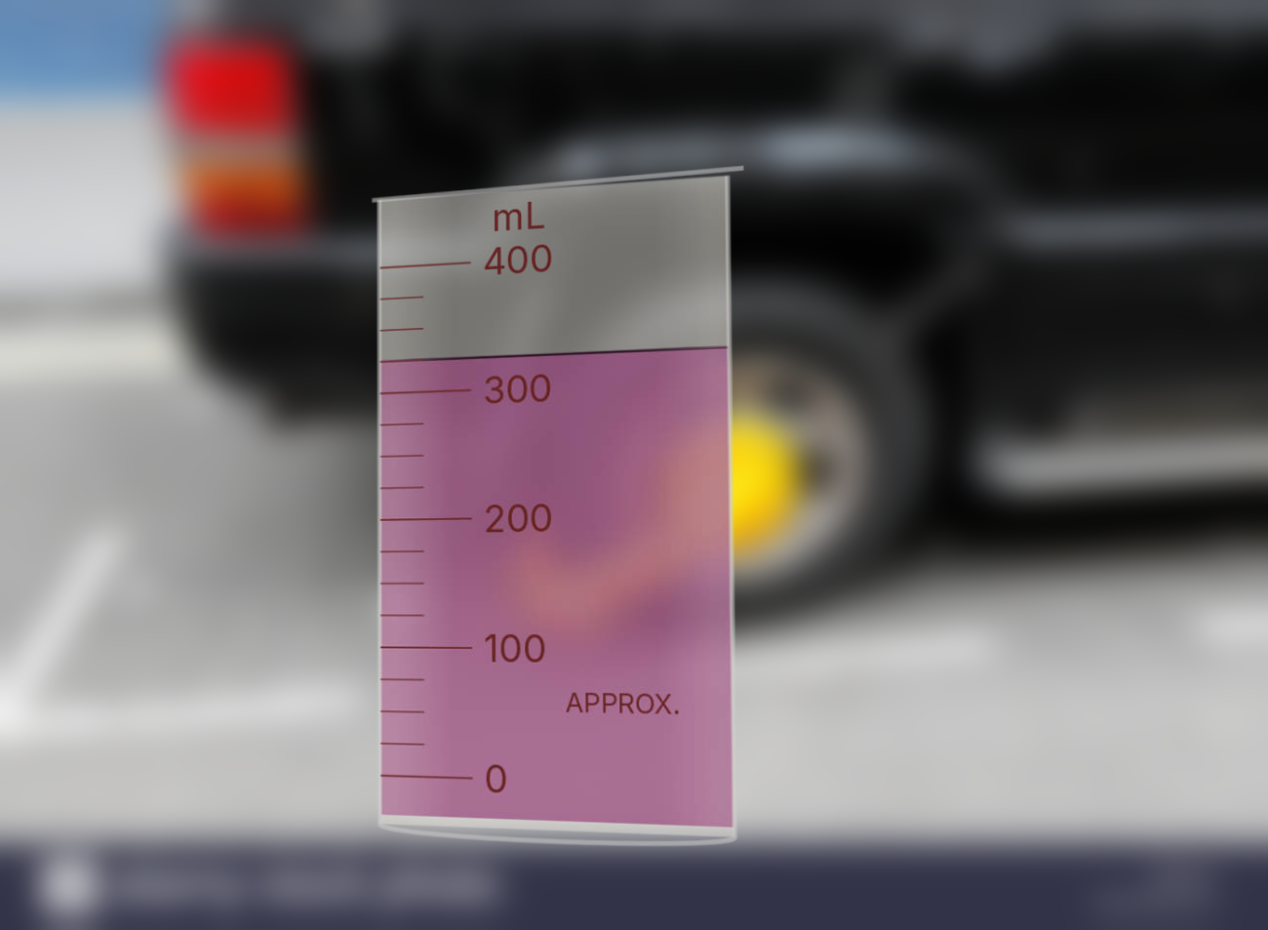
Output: 325,mL
